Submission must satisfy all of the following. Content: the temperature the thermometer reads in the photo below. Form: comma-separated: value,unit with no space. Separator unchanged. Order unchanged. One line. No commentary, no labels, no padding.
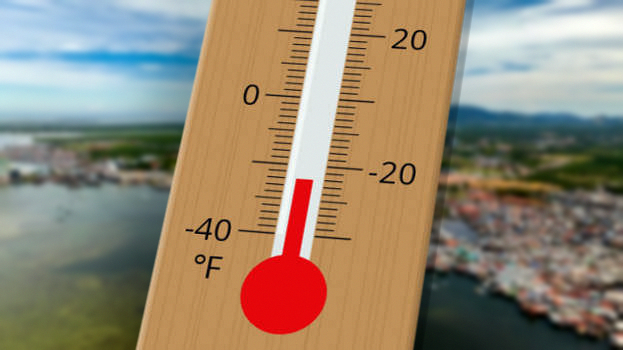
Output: -24,°F
